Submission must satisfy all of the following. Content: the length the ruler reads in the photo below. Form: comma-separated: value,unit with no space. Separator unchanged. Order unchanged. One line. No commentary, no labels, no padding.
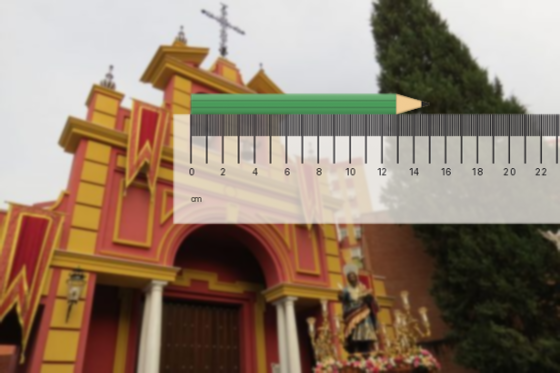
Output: 15,cm
